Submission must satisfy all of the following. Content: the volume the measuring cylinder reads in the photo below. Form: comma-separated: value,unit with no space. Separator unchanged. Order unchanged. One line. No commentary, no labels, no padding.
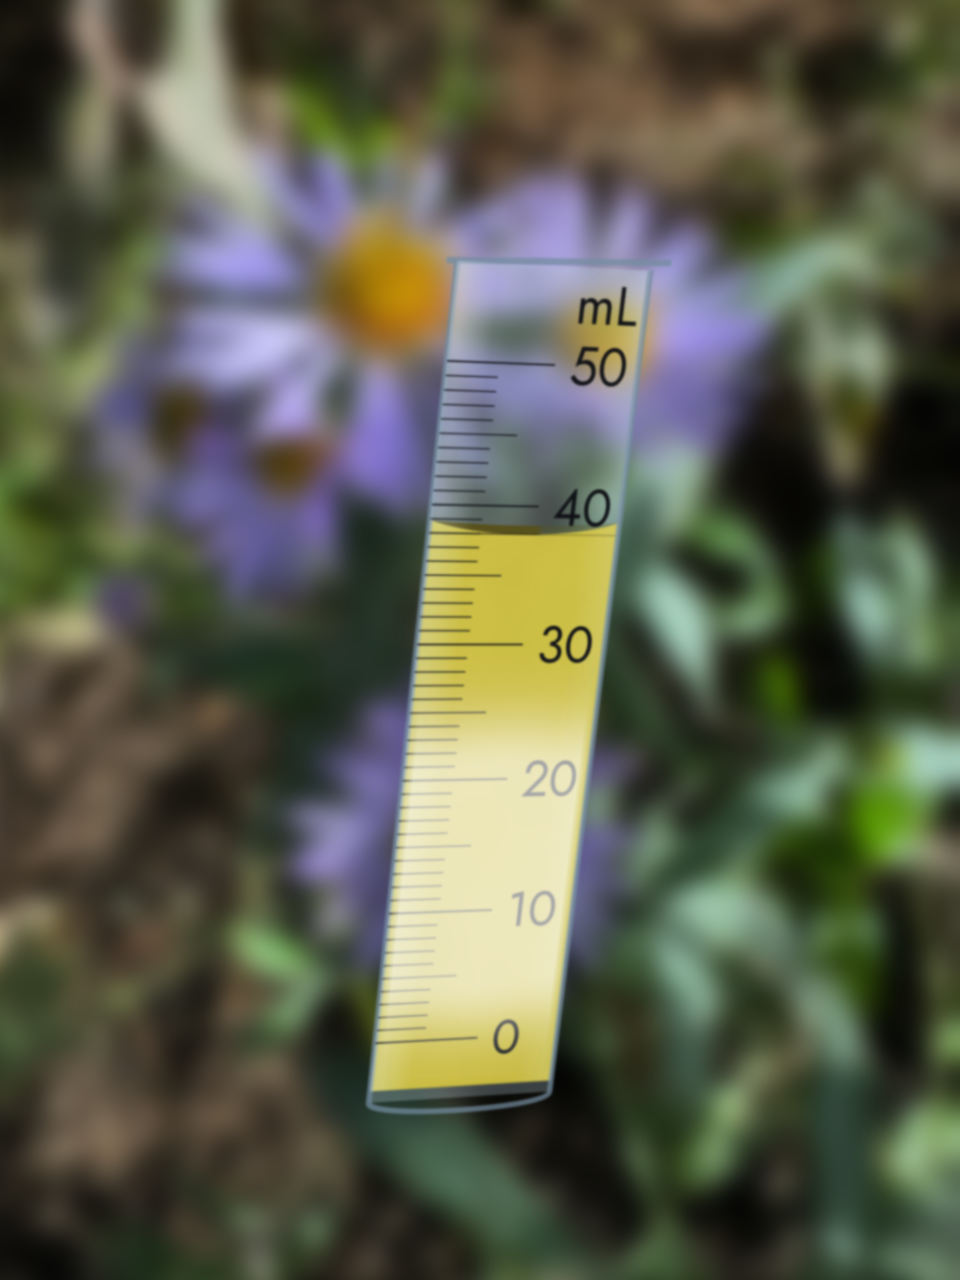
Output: 38,mL
